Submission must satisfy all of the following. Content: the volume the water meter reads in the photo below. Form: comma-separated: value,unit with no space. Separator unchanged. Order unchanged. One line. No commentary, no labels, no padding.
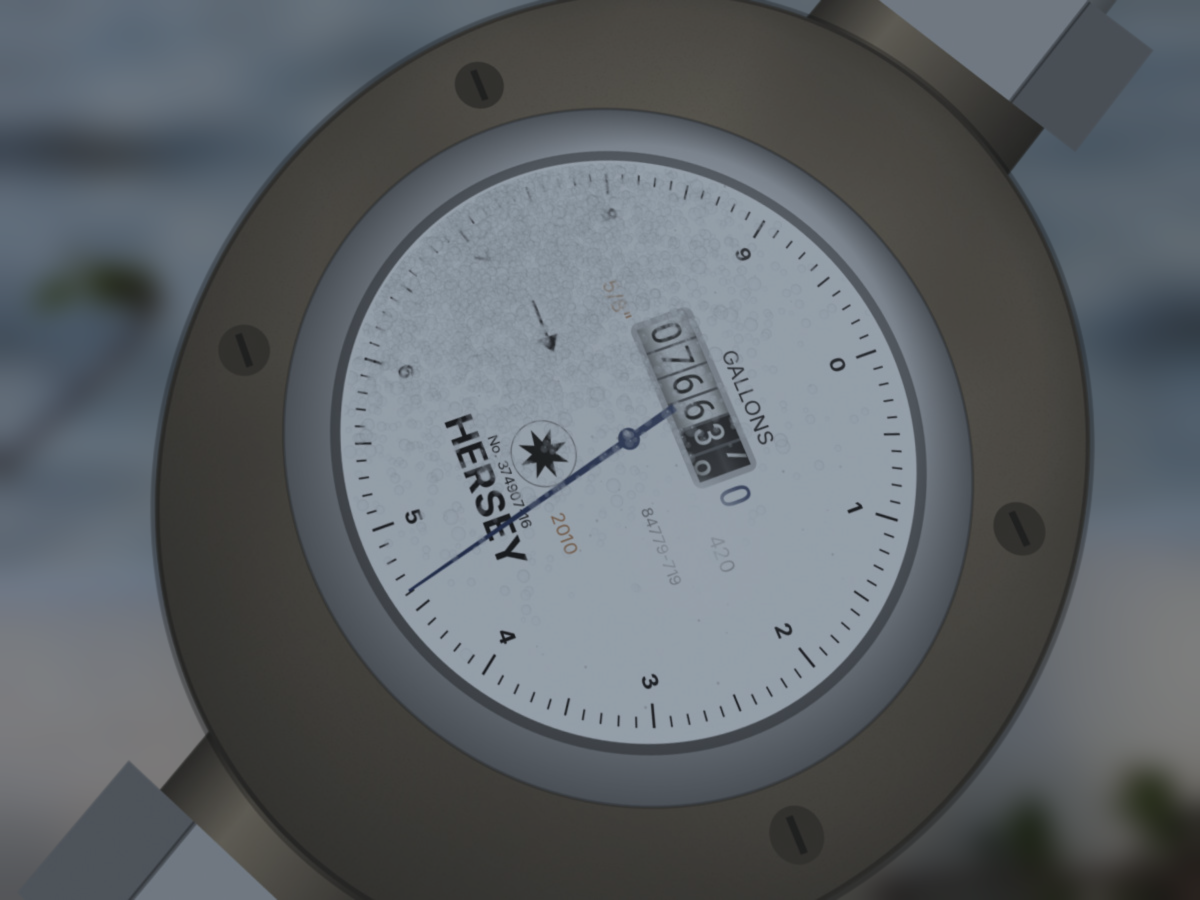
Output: 766374.6,gal
